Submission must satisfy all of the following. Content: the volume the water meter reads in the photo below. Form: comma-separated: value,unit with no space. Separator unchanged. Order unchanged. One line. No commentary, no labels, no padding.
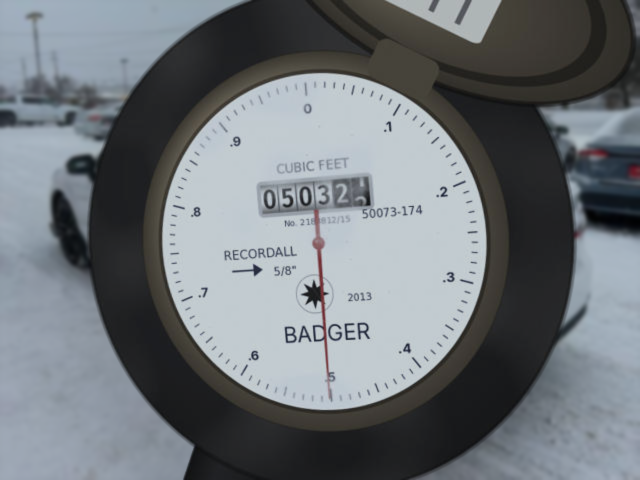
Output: 50321.50,ft³
